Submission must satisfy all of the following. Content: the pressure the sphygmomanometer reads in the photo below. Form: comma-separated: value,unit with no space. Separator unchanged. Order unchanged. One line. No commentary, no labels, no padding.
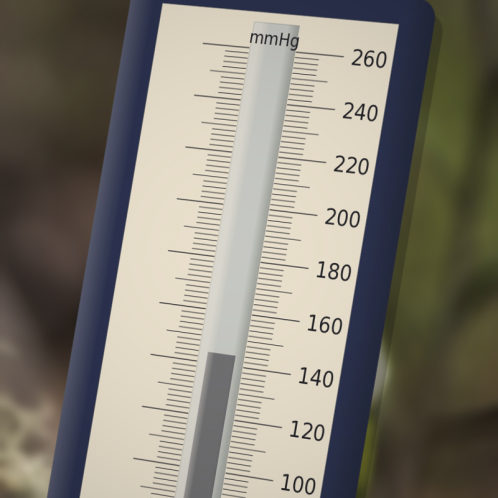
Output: 144,mmHg
